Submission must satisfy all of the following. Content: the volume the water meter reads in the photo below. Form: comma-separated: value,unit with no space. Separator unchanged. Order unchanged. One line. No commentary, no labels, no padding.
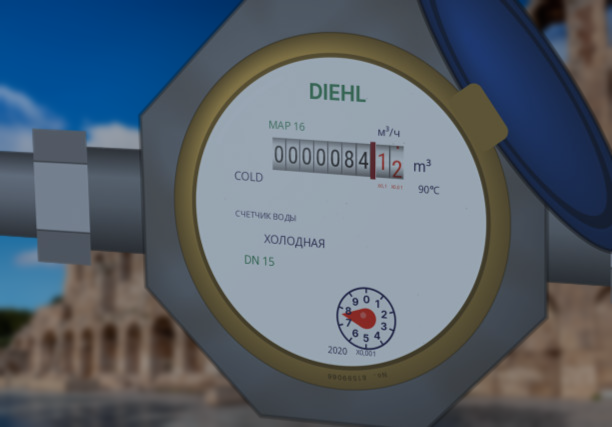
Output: 84.117,m³
